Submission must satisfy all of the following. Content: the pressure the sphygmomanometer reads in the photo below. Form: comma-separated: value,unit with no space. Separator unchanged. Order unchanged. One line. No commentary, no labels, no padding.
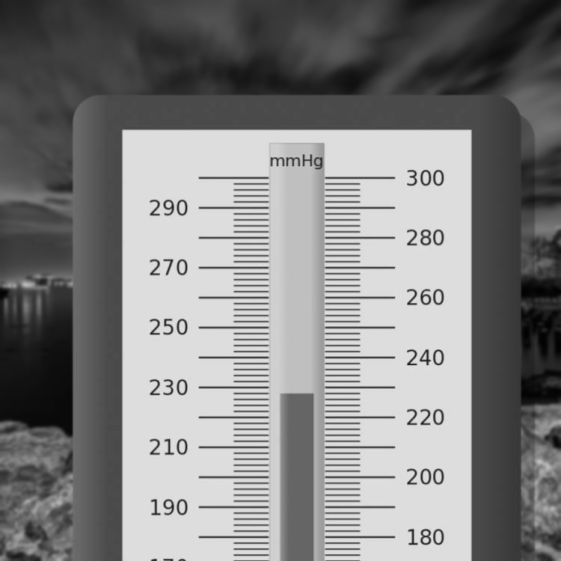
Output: 228,mmHg
